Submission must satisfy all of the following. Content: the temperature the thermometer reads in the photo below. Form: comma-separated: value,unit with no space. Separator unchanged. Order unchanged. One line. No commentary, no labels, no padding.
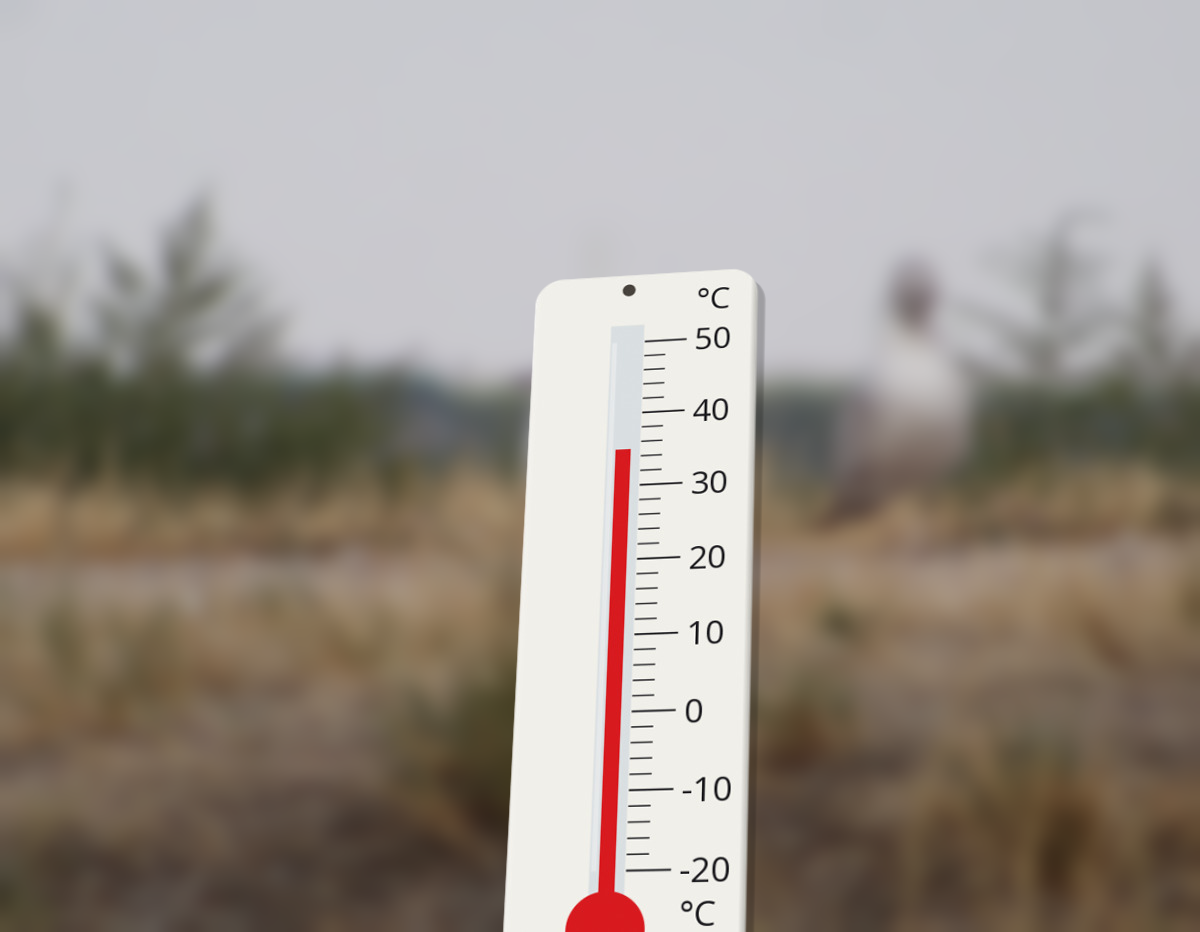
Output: 35,°C
